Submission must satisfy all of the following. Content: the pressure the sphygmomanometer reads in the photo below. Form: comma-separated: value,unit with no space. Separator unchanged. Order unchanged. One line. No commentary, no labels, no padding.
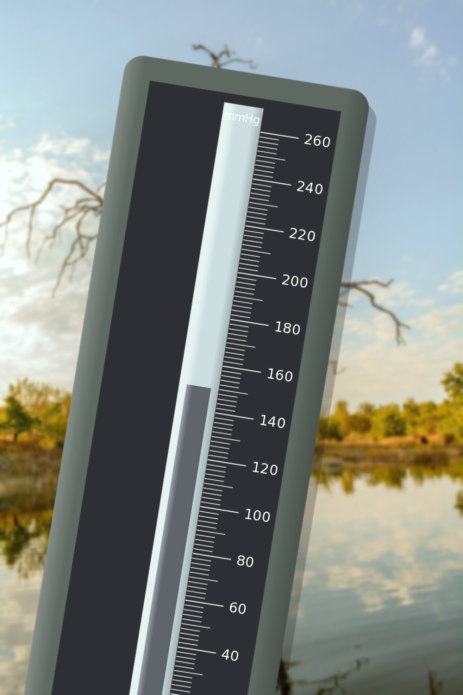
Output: 150,mmHg
